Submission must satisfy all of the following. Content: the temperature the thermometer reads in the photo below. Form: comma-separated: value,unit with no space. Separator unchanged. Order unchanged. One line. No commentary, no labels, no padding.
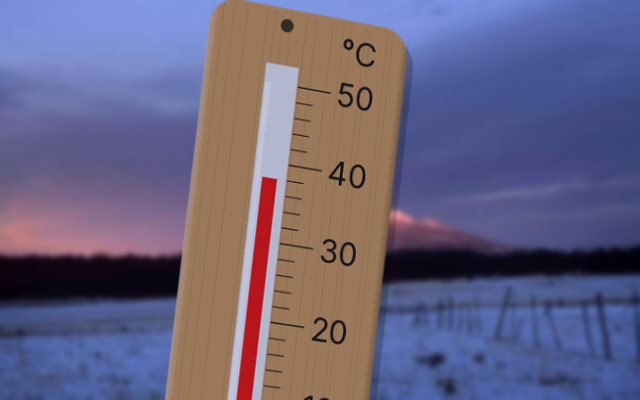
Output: 38,°C
